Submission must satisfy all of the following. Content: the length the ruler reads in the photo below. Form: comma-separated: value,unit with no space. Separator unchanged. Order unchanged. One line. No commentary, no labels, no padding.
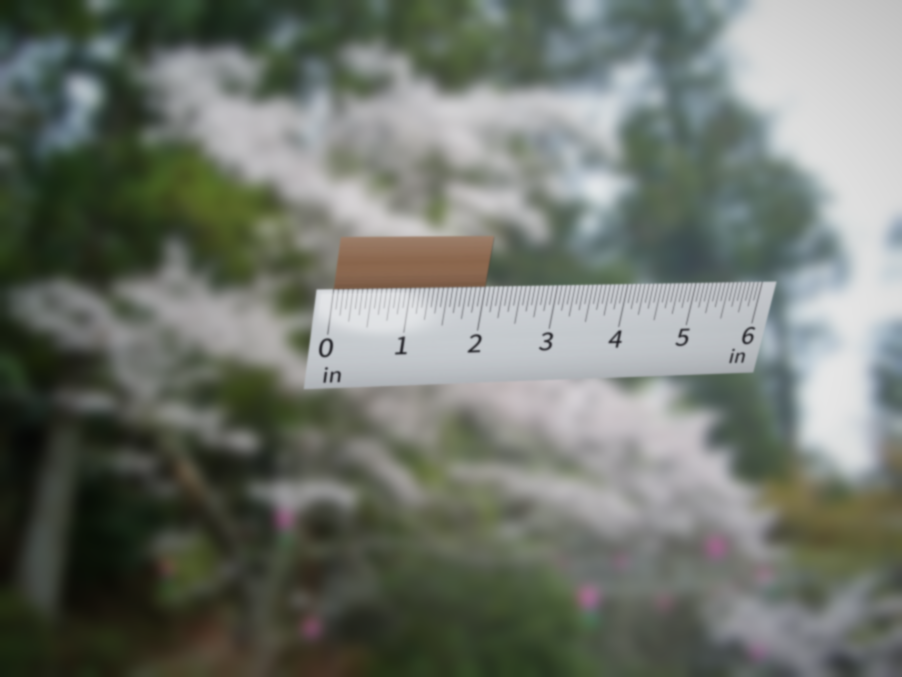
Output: 2,in
